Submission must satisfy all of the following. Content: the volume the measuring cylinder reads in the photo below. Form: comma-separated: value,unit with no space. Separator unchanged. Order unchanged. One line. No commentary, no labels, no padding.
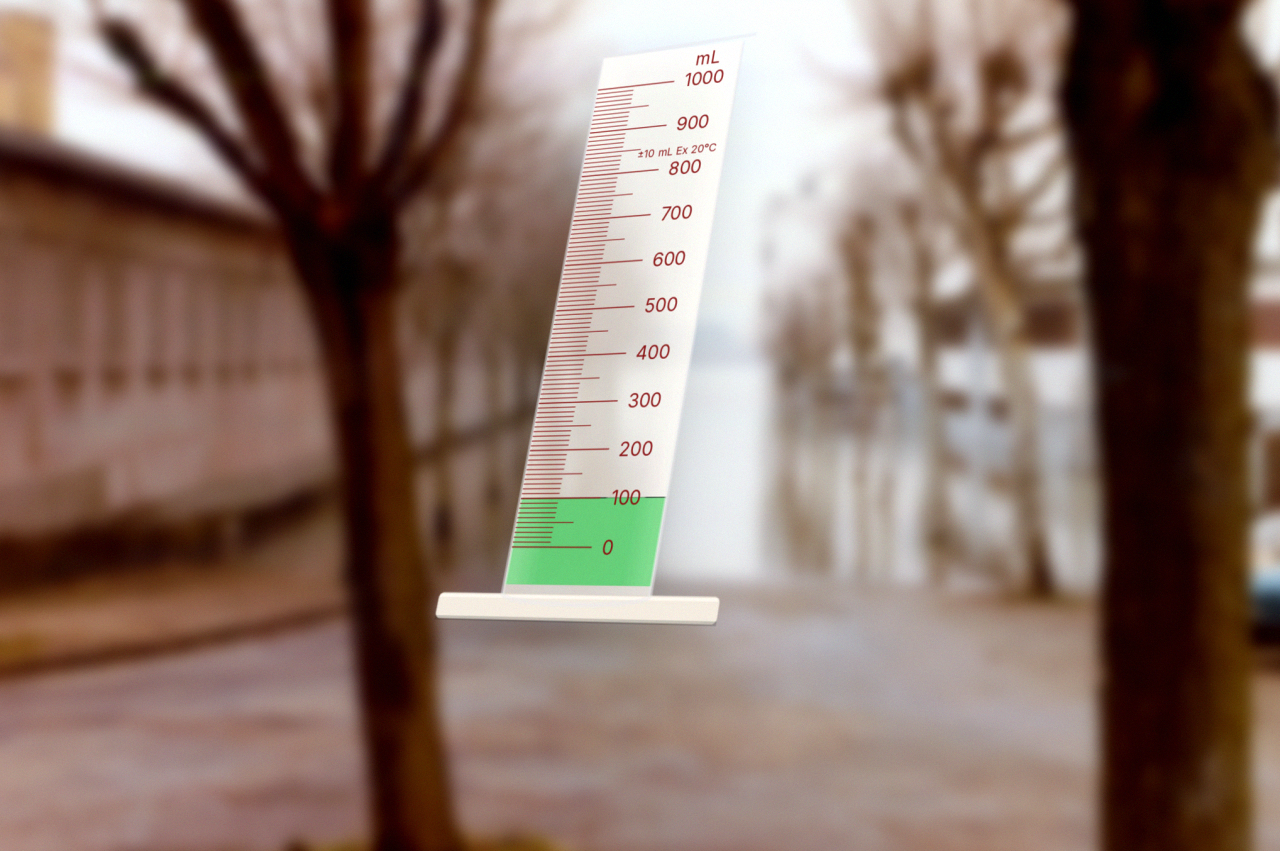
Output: 100,mL
